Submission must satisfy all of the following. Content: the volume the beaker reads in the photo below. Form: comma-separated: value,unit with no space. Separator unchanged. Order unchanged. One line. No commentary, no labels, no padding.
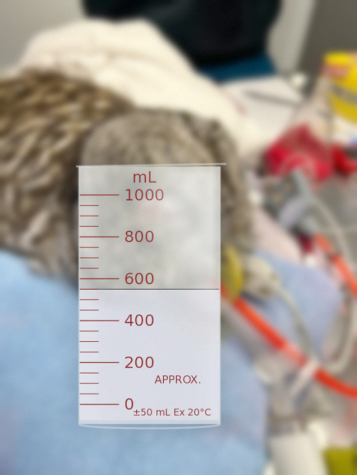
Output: 550,mL
